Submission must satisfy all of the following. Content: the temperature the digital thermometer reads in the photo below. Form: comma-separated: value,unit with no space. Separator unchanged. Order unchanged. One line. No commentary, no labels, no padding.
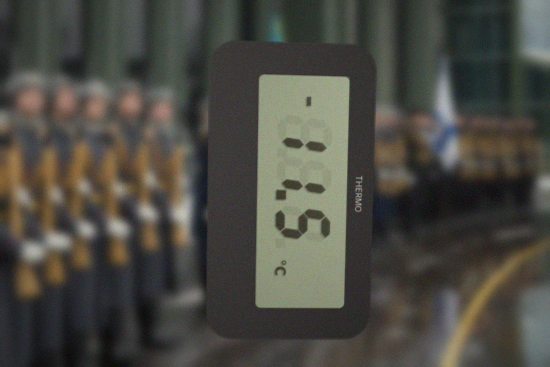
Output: -11.5,°C
